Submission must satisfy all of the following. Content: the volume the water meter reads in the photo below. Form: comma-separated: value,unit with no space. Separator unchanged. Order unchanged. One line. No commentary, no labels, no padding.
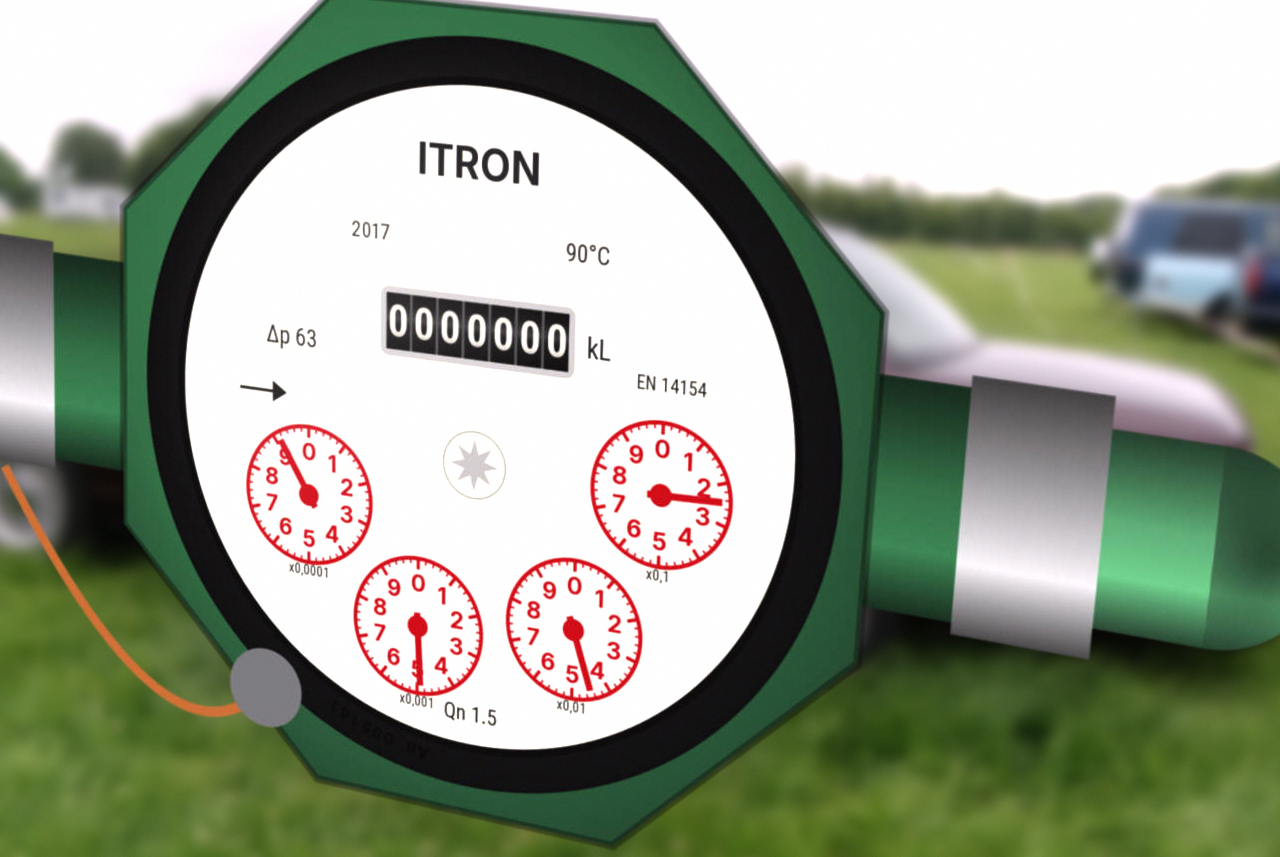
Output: 0.2449,kL
